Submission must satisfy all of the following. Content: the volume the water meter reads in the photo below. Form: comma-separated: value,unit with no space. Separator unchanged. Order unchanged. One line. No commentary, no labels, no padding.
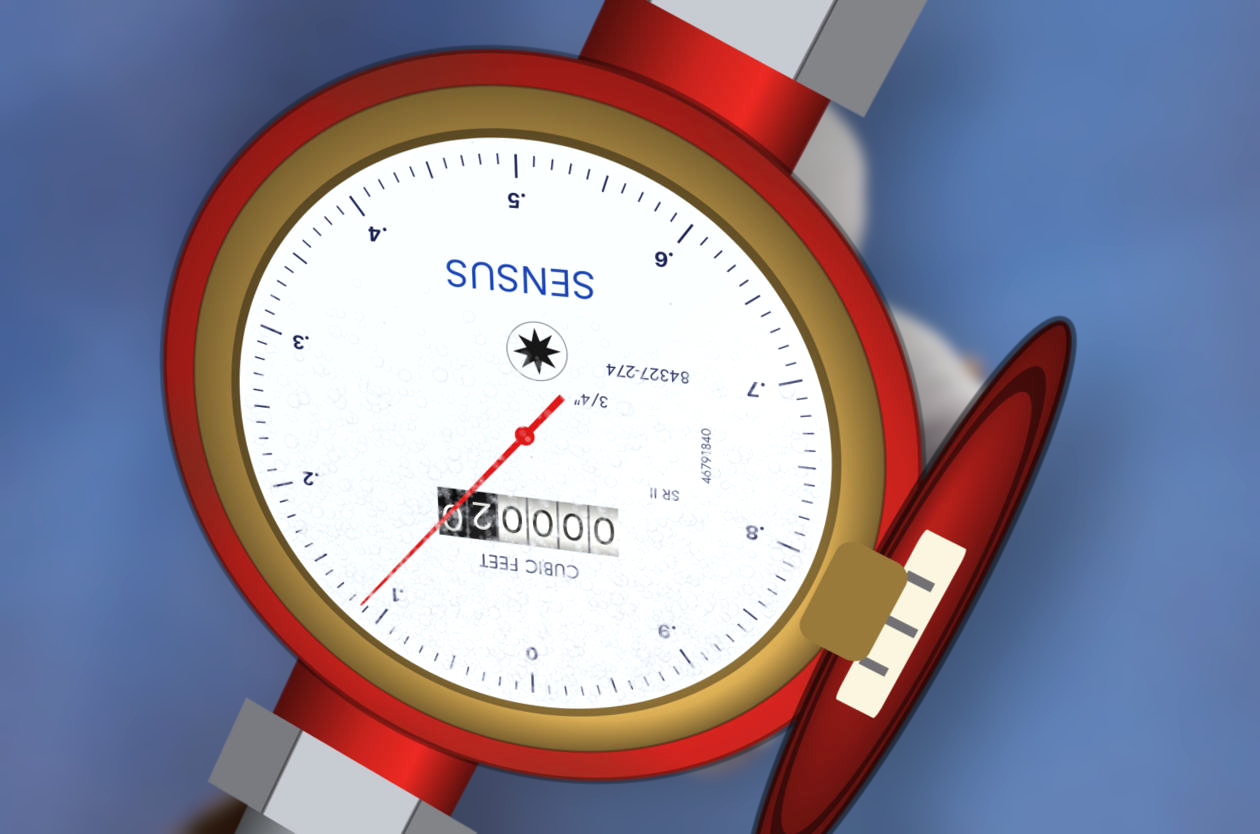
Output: 20.11,ft³
